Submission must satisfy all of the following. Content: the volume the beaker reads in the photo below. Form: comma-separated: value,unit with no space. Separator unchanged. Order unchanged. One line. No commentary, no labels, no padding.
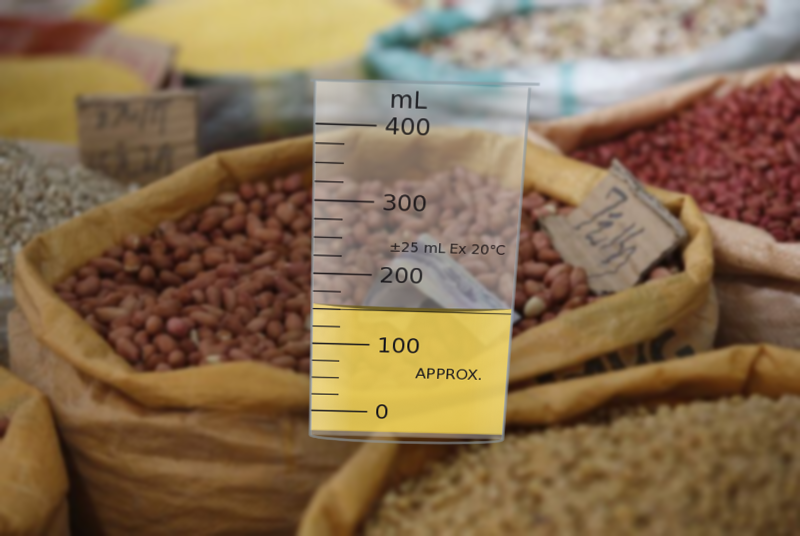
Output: 150,mL
